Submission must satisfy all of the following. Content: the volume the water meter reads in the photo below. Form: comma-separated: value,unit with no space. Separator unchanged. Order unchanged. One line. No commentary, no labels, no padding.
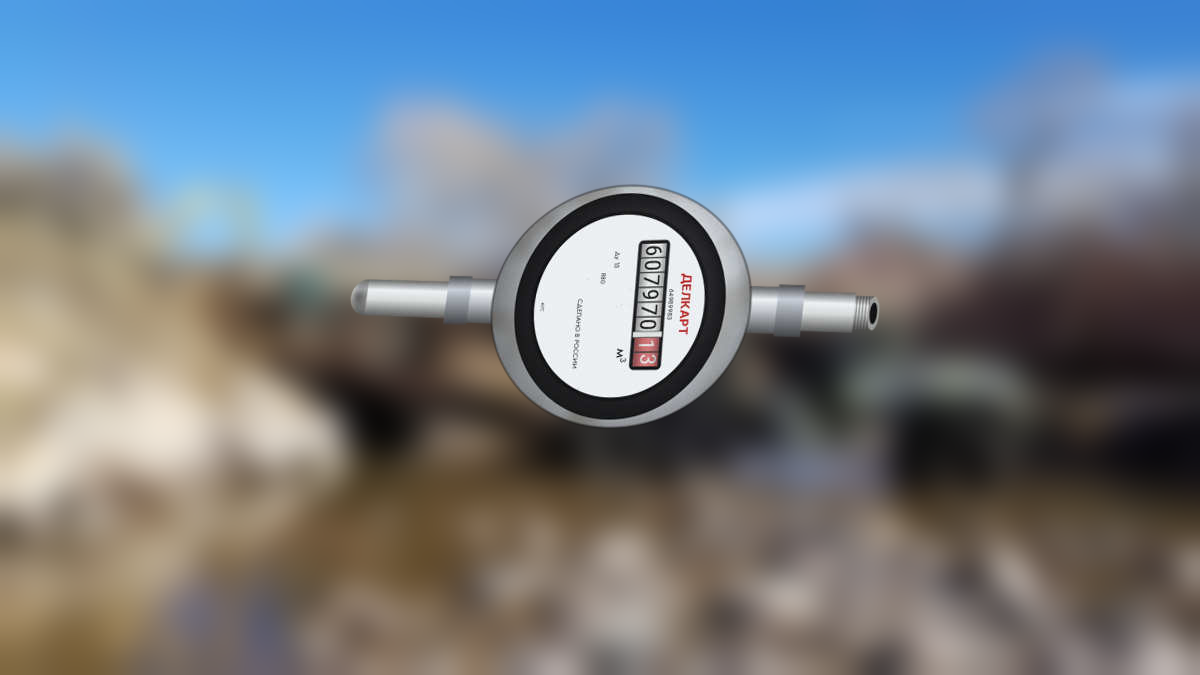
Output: 607970.13,m³
